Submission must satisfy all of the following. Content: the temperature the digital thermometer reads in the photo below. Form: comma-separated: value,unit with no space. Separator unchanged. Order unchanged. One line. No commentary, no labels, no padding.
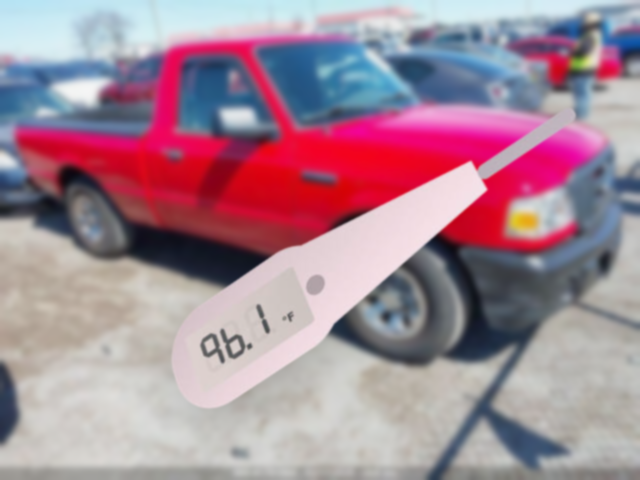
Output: 96.1,°F
